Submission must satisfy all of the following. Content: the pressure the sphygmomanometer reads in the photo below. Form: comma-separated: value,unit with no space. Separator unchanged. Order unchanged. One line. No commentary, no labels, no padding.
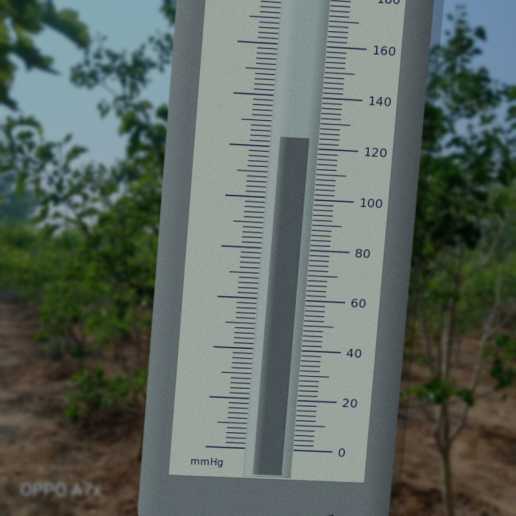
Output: 124,mmHg
